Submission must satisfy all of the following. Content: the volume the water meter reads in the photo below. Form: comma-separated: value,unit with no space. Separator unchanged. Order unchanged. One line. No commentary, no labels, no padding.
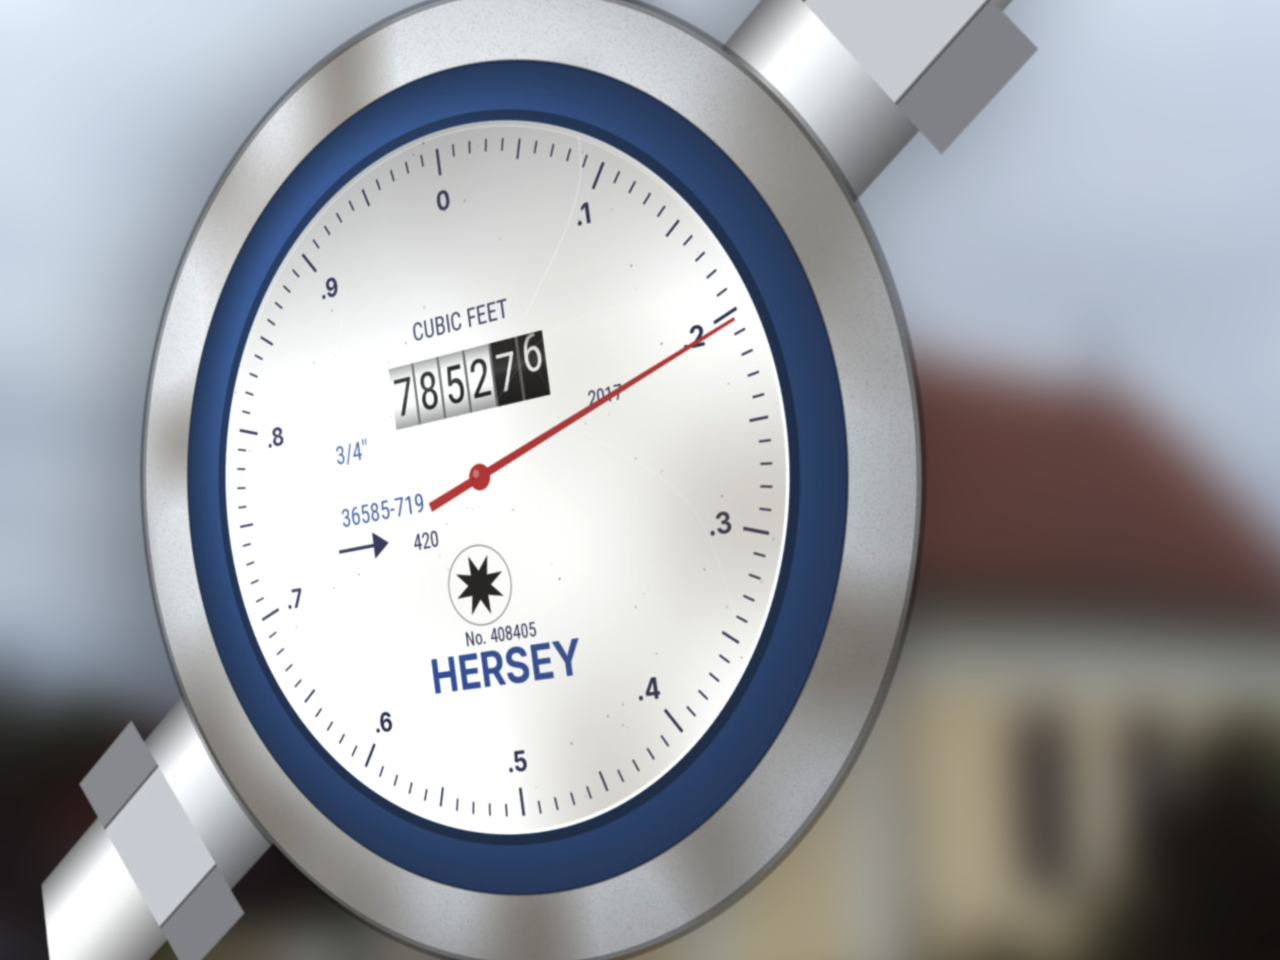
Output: 785276.20,ft³
